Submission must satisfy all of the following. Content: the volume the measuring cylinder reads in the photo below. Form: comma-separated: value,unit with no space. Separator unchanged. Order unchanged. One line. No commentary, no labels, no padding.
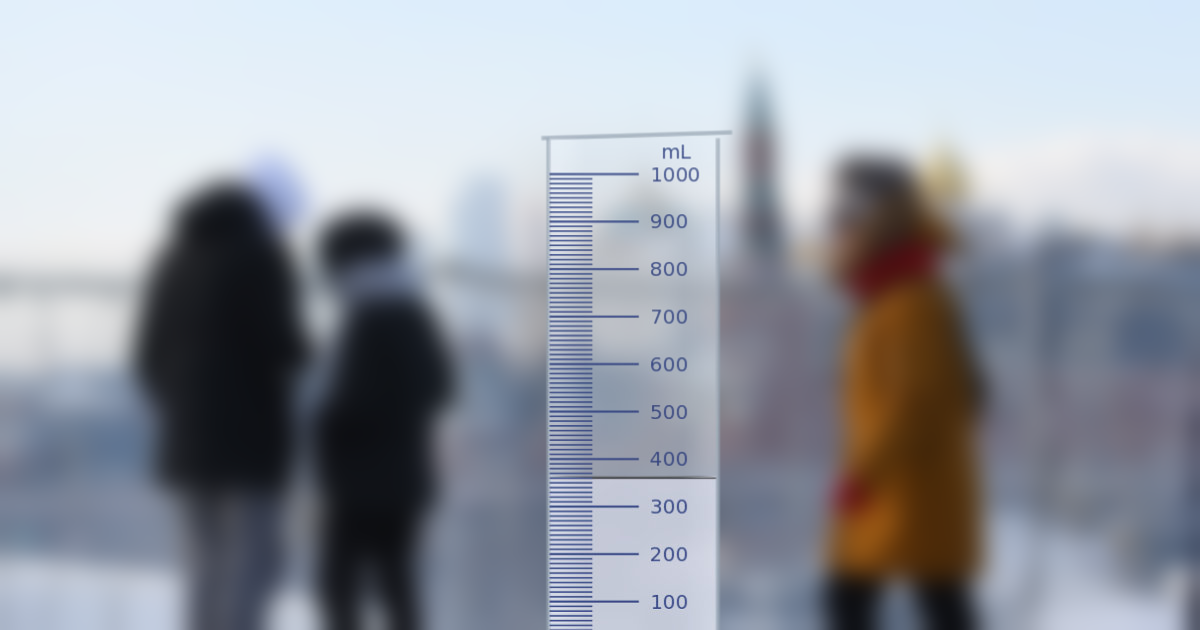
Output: 360,mL
